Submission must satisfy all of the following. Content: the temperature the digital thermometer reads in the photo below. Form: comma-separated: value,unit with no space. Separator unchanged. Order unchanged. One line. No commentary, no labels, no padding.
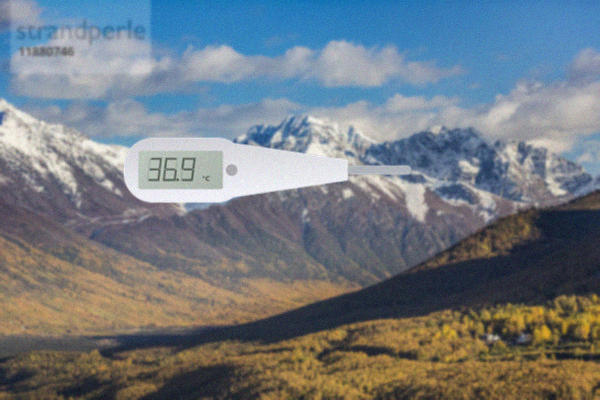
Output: 36.9,°C
